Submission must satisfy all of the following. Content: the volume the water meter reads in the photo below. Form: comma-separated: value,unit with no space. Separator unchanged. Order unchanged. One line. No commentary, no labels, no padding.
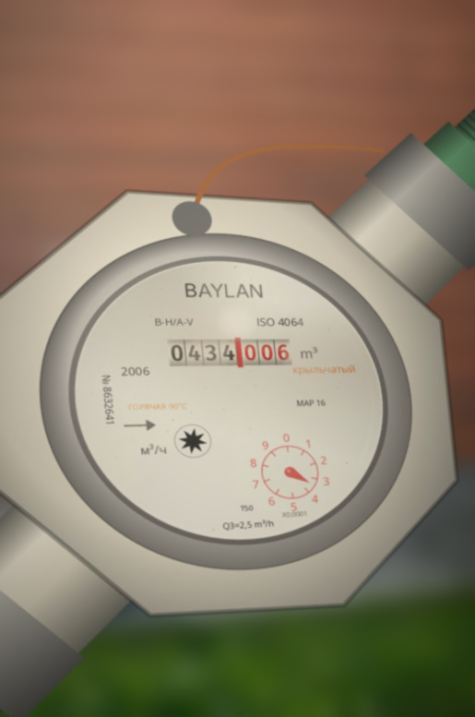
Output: 434.0063,m³
